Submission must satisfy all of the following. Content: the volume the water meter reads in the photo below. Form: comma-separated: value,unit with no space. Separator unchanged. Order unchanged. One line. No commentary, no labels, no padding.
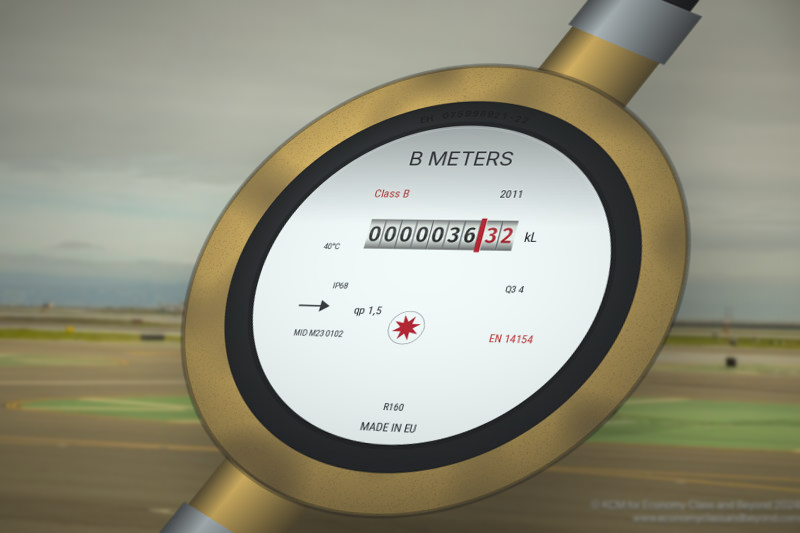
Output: 36.32,kL
